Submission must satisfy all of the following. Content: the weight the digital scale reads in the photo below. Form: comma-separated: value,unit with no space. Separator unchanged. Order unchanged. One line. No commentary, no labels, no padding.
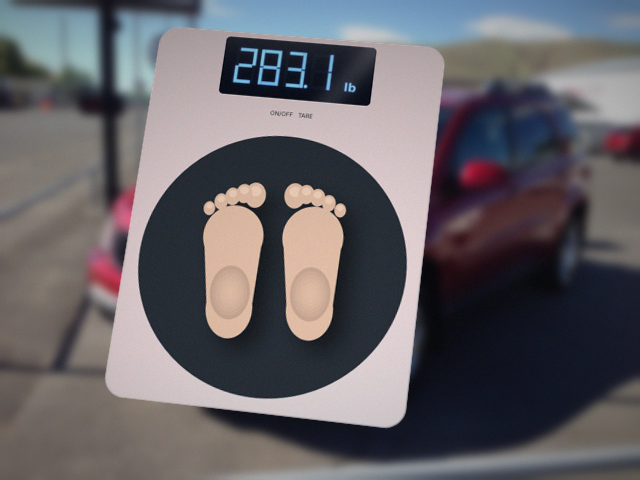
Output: 283.1,lb
